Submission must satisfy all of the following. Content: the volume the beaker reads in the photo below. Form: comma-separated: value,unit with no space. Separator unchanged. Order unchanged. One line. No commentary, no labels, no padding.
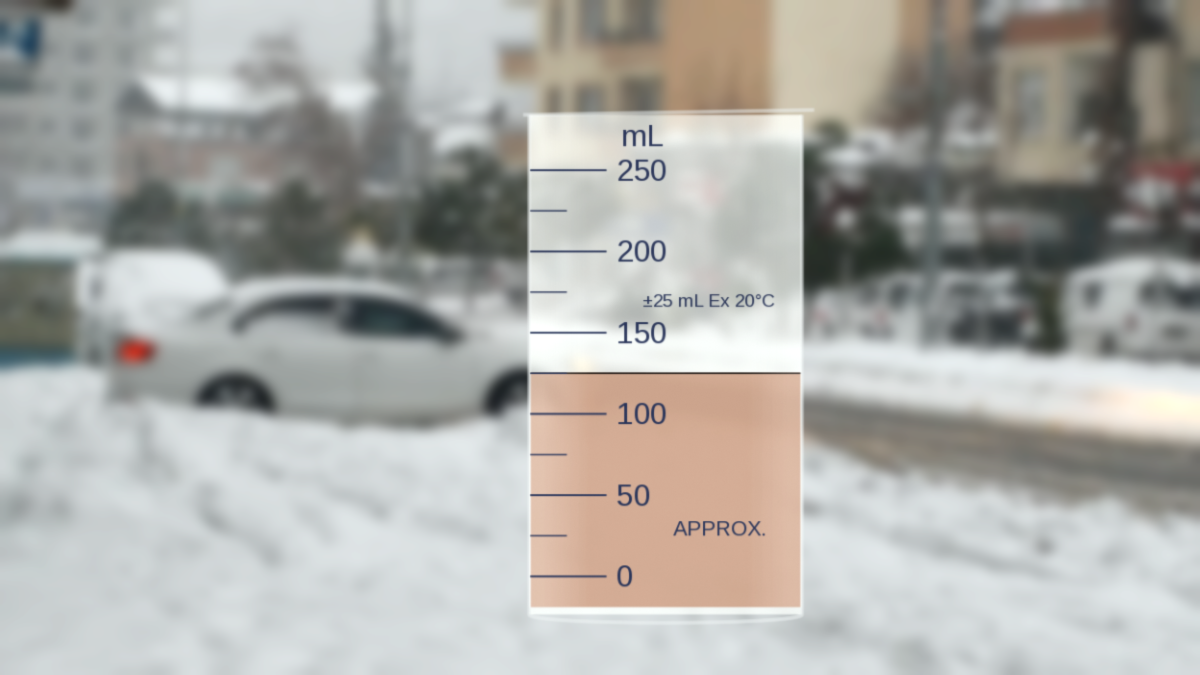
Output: 125,mL
